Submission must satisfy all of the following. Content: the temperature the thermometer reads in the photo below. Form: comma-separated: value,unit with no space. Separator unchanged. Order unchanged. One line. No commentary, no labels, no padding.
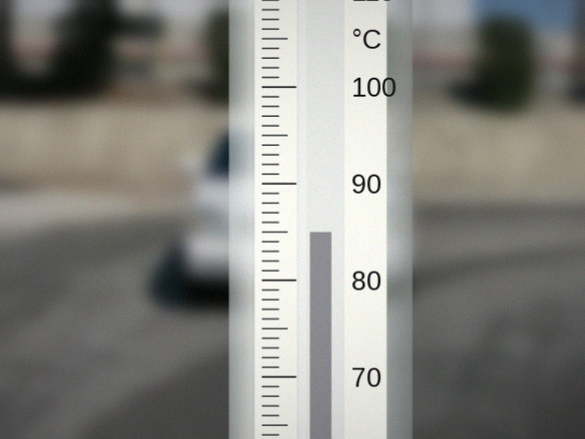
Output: 85,°C
